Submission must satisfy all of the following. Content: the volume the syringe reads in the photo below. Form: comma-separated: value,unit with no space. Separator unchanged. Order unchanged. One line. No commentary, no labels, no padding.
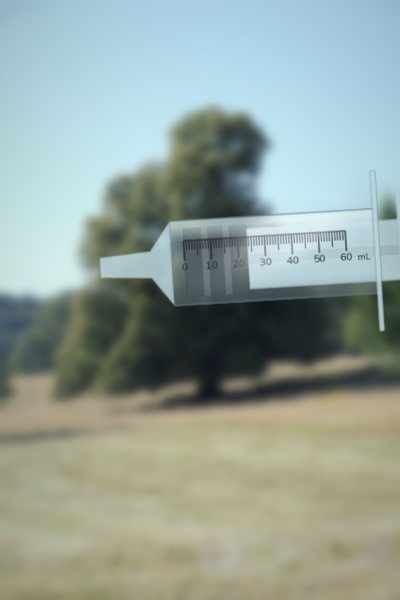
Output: 0,mL
